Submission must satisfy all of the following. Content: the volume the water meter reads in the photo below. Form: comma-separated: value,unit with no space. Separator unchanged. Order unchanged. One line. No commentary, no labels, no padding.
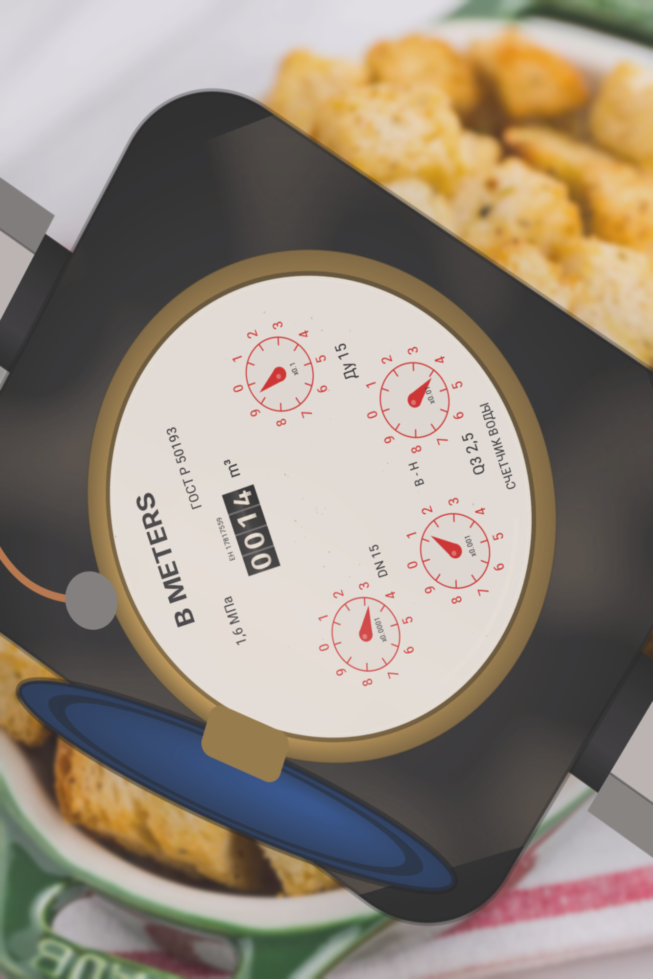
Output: 13.9413,m³
